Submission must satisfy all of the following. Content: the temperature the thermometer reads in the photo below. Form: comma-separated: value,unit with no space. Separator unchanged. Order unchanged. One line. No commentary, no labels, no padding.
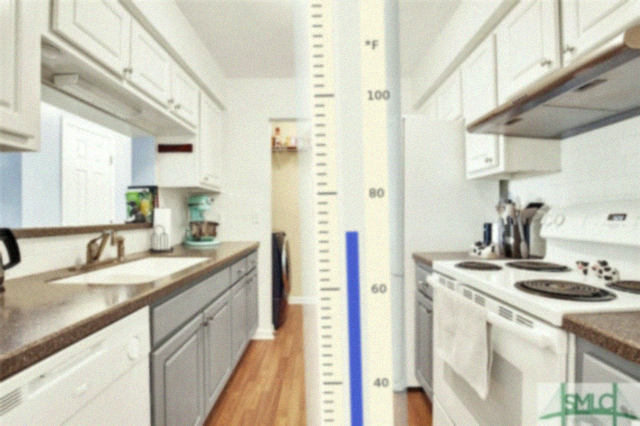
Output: 72,°F
